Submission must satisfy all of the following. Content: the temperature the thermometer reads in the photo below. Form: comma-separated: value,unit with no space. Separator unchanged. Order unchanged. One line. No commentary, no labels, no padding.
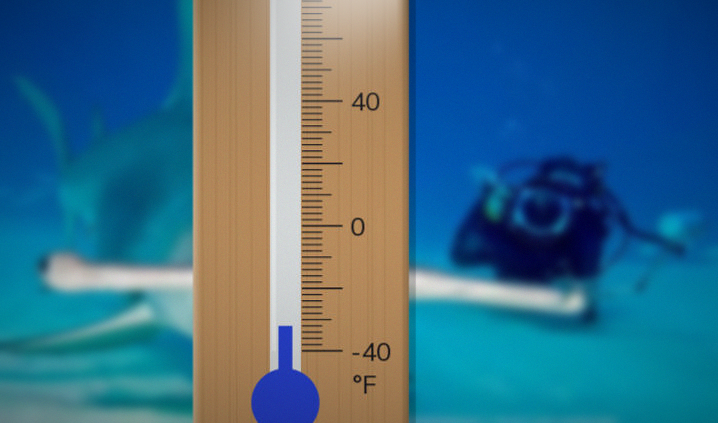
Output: -32,°F
